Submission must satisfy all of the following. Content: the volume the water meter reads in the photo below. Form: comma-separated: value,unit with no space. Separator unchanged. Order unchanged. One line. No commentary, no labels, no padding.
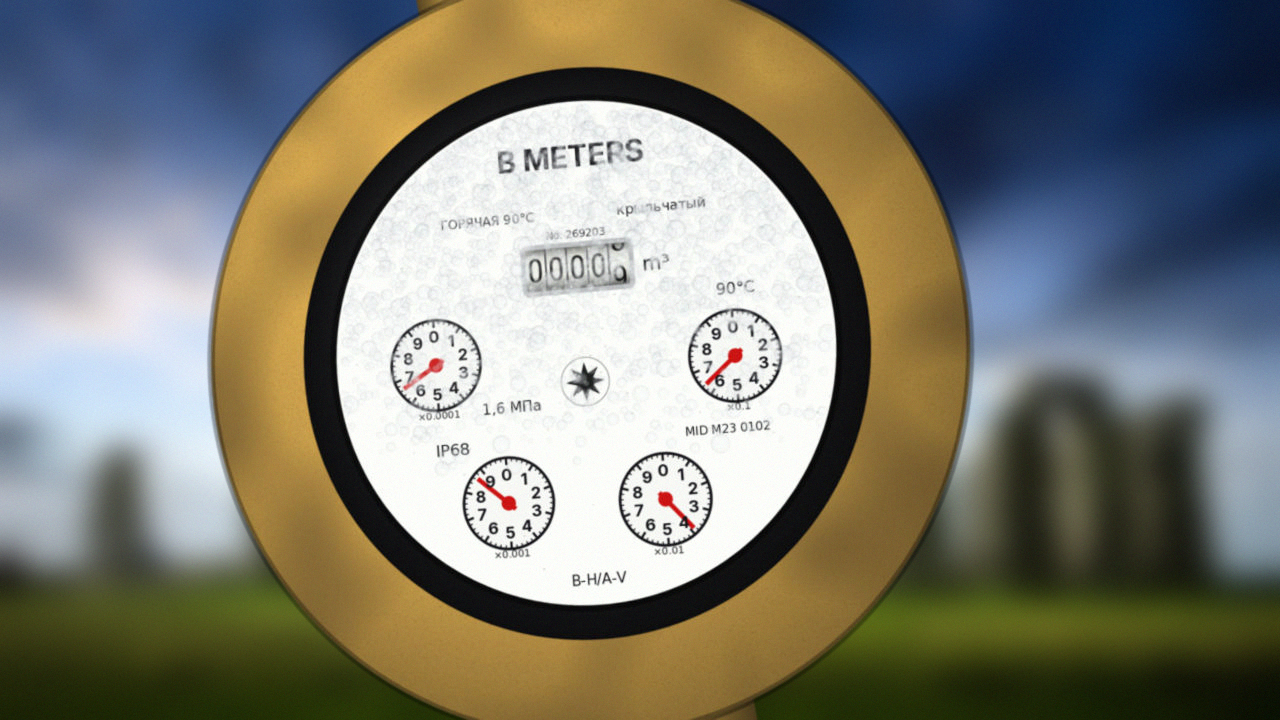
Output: 8.6386,m³
